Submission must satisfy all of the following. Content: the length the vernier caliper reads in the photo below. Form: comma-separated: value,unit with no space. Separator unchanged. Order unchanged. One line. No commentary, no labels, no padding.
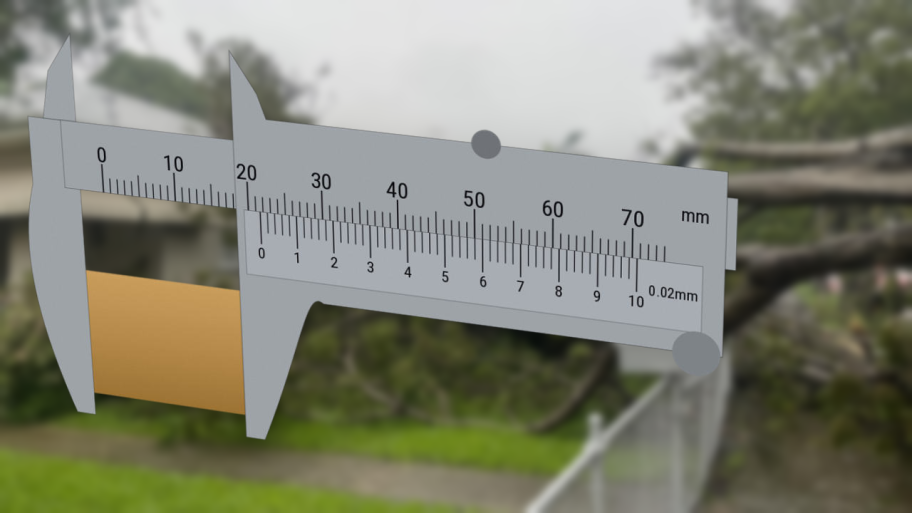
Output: 21.6,mm
